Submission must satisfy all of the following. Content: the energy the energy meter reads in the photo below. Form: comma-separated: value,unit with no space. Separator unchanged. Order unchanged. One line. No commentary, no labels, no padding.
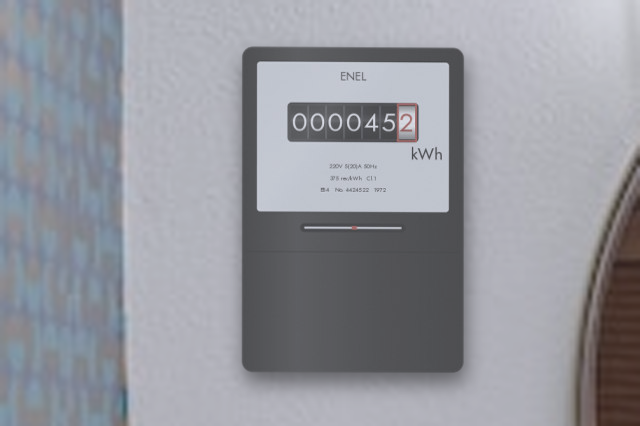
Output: 45.2,kWh
